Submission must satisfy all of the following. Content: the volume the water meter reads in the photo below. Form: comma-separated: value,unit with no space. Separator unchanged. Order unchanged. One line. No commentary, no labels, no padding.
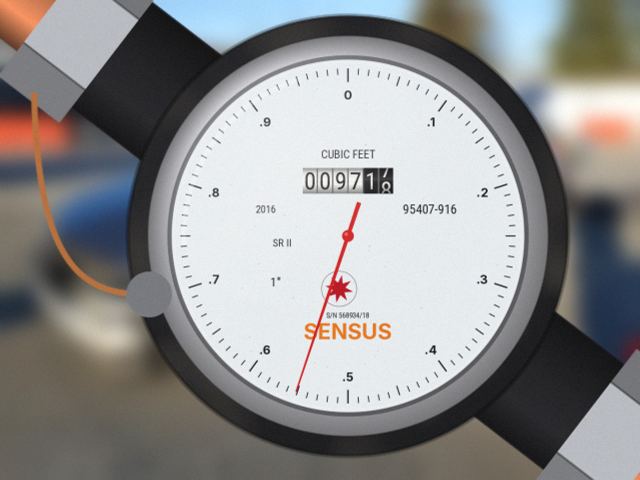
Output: 9717.55,ft³
